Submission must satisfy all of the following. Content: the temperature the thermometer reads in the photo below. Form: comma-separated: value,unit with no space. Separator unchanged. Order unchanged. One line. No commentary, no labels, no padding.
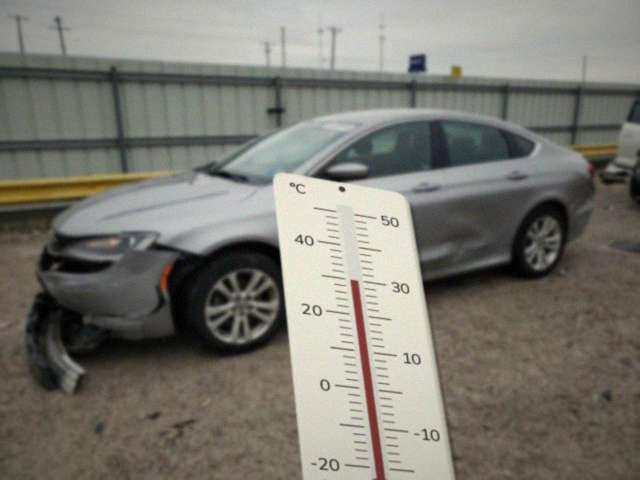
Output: 30,°C
